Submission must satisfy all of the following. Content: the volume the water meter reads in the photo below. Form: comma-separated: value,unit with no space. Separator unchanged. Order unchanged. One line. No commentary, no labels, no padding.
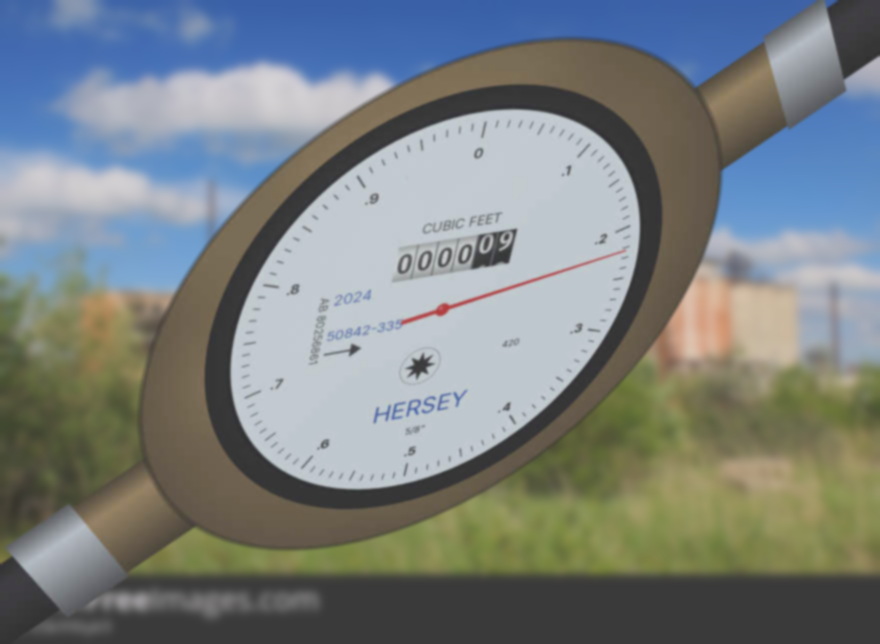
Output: 9.22,ft³
